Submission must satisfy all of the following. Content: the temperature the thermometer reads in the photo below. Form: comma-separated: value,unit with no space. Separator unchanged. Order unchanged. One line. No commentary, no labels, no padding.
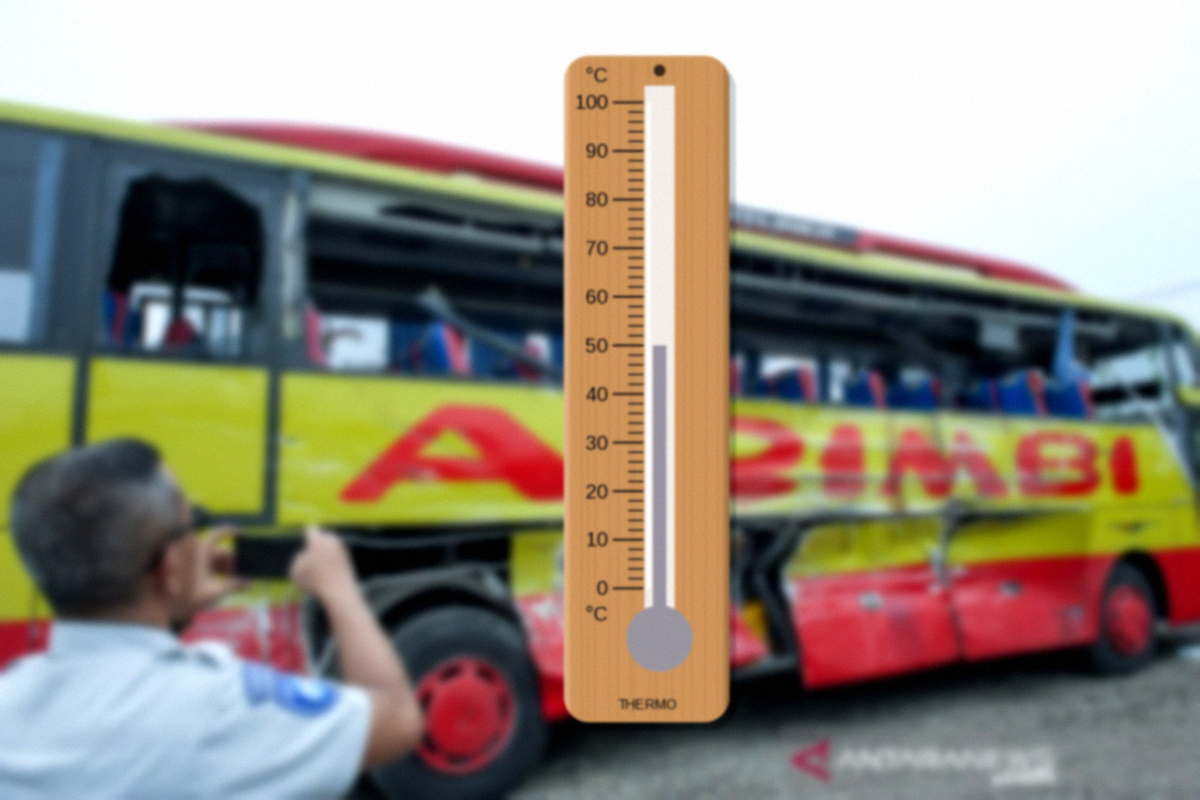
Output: 50,°C
